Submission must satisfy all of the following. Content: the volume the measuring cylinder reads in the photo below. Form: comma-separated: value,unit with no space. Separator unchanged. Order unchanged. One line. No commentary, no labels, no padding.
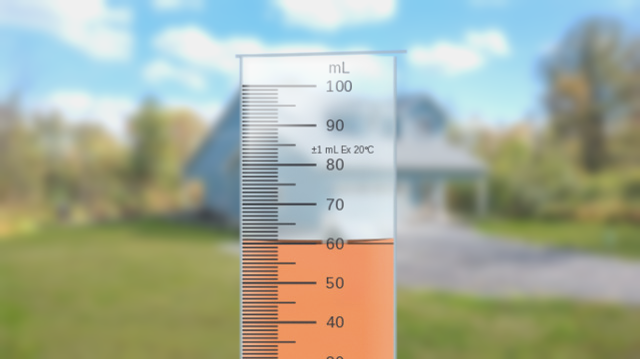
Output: 60,mL
